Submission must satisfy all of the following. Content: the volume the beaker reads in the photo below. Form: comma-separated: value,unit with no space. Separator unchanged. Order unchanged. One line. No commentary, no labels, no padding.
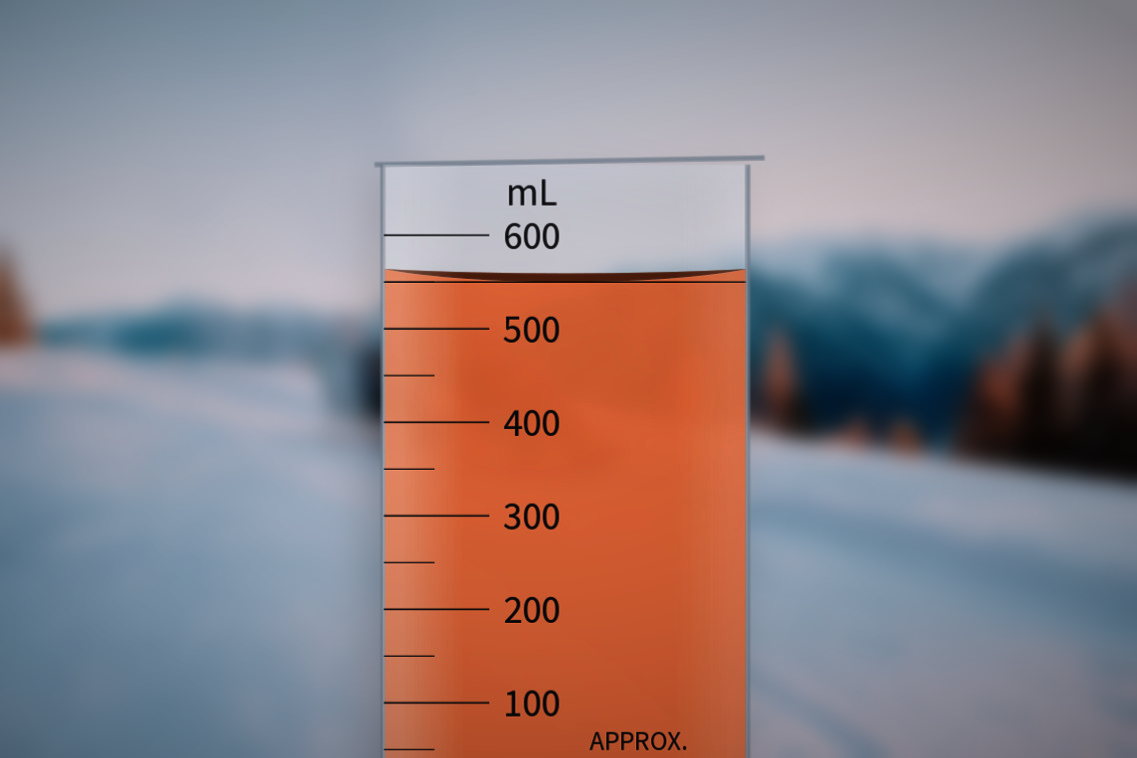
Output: 550,mL
